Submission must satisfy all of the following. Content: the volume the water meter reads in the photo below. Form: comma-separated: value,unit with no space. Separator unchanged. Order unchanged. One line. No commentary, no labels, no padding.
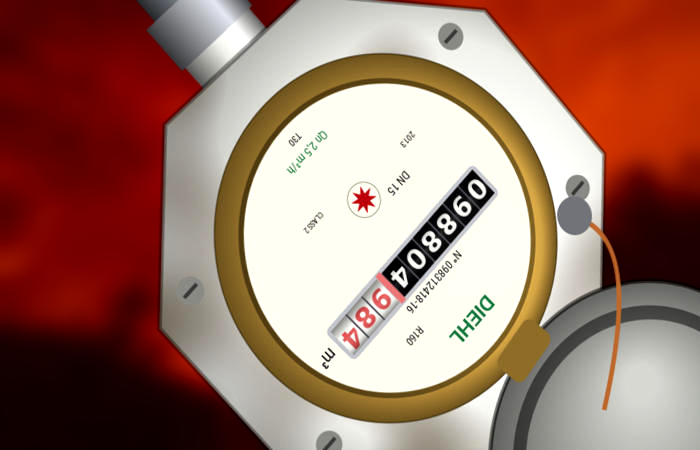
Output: 98804.984,m³
